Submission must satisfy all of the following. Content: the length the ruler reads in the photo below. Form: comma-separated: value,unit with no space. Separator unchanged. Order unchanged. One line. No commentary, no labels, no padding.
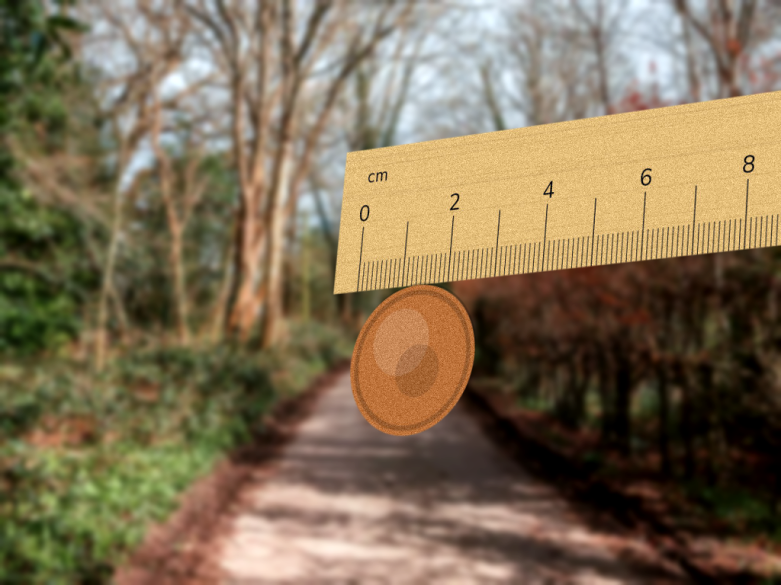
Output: 2.7,cm
